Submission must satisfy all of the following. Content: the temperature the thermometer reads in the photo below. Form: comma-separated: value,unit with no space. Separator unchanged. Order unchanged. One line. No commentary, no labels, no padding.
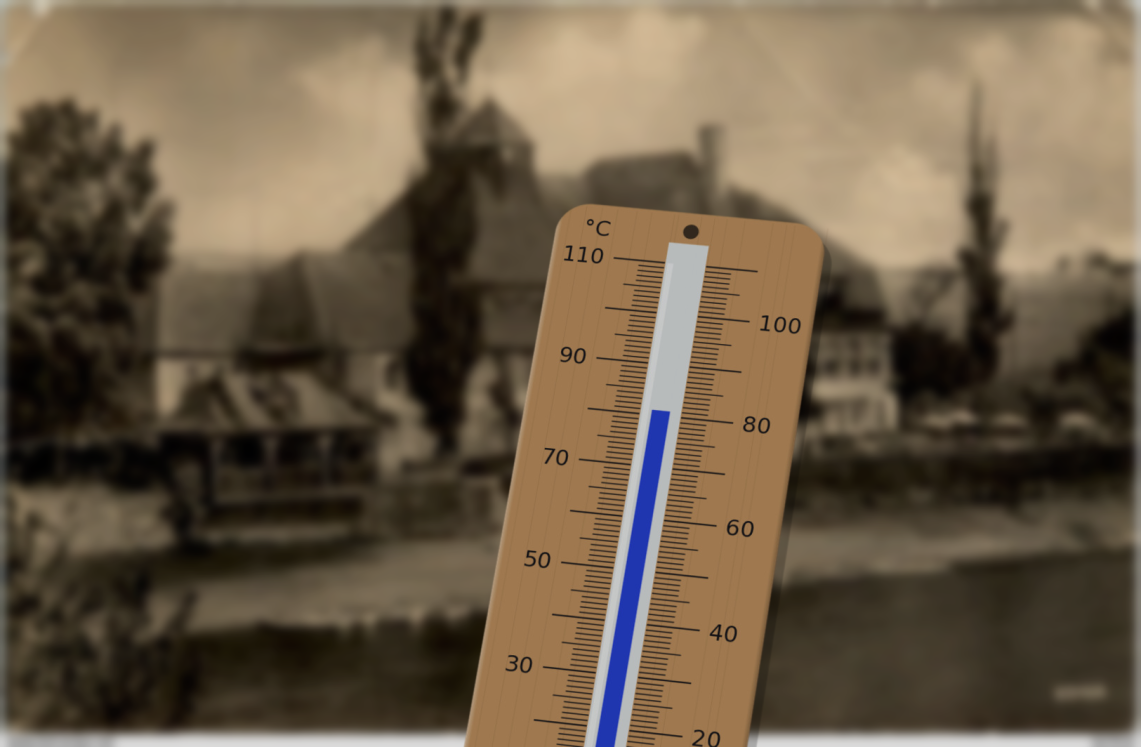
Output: 81,°C
